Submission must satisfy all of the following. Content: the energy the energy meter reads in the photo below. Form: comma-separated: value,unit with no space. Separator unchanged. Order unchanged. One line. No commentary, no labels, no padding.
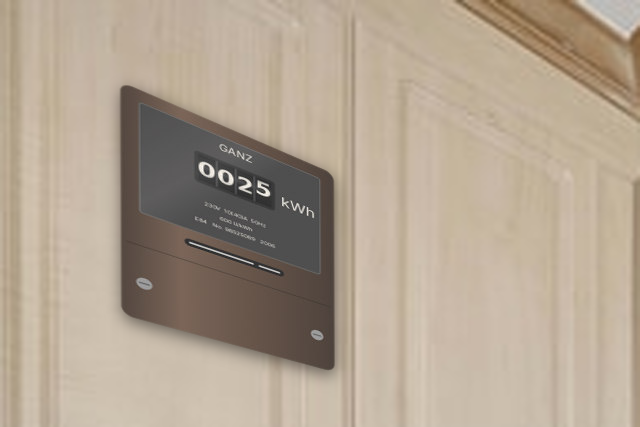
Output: 25,kWh
